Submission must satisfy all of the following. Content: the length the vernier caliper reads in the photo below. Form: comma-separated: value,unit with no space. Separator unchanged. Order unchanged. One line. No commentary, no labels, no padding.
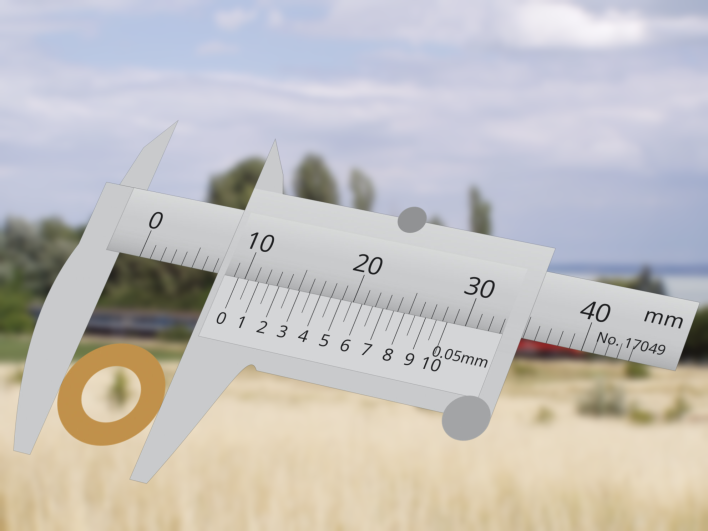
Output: 9.4,mm
